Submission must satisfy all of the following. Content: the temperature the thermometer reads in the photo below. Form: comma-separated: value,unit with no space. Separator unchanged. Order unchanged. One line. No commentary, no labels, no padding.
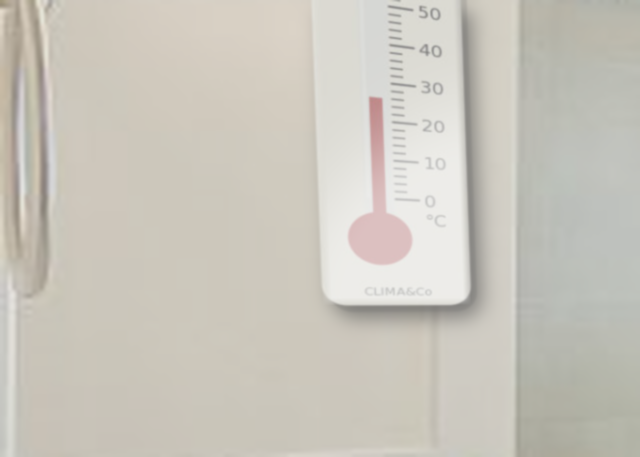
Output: 26,°C
